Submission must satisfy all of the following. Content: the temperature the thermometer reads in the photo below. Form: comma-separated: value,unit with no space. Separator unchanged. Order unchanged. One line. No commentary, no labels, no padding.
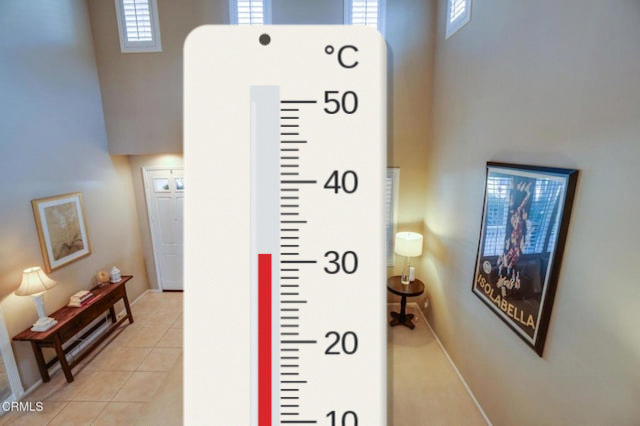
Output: 31,°C
